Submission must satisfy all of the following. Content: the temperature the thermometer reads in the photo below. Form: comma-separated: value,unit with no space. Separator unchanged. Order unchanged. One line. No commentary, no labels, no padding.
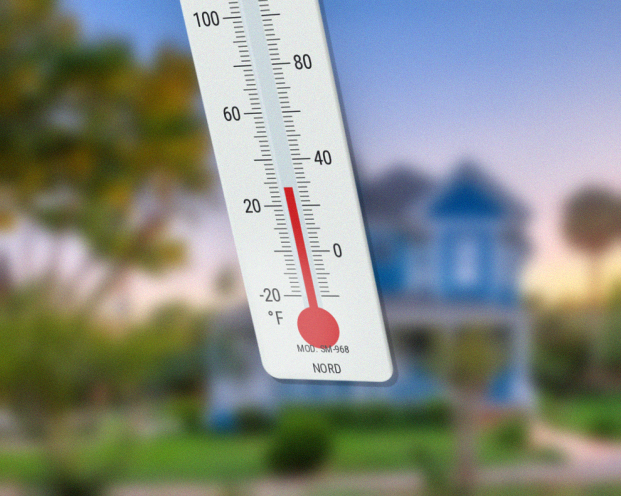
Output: 28,°F
